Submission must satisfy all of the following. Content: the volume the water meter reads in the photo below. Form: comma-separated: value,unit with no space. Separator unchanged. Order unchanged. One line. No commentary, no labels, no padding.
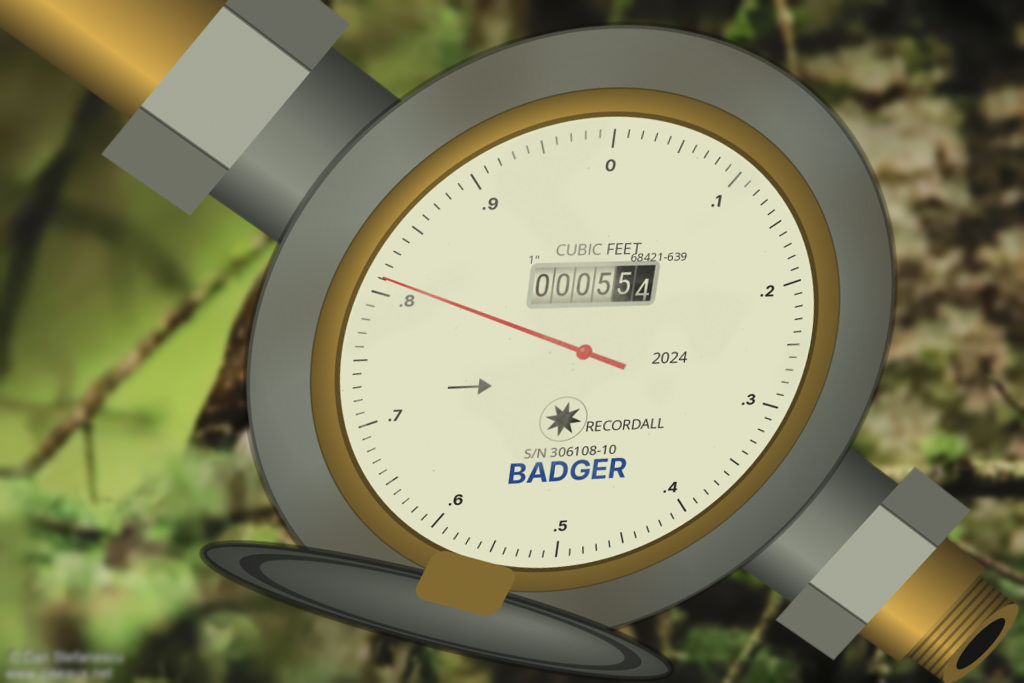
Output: 553.81,ft³
